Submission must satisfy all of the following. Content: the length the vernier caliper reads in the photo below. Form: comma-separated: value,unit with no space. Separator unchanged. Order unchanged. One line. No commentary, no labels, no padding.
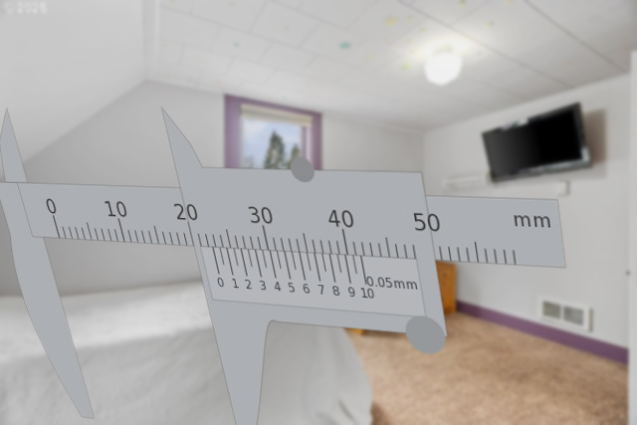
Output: 22.6,mm
